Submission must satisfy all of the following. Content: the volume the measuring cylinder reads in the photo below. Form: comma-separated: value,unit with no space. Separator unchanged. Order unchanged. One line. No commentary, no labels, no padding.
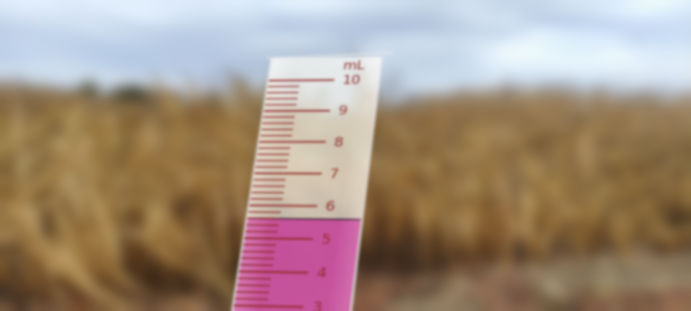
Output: 5.6,mL
